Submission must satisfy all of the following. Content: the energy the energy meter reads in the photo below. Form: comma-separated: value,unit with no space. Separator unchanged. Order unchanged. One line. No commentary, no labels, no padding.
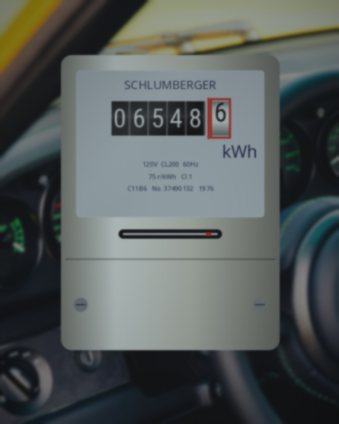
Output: 6548.6,kWh
